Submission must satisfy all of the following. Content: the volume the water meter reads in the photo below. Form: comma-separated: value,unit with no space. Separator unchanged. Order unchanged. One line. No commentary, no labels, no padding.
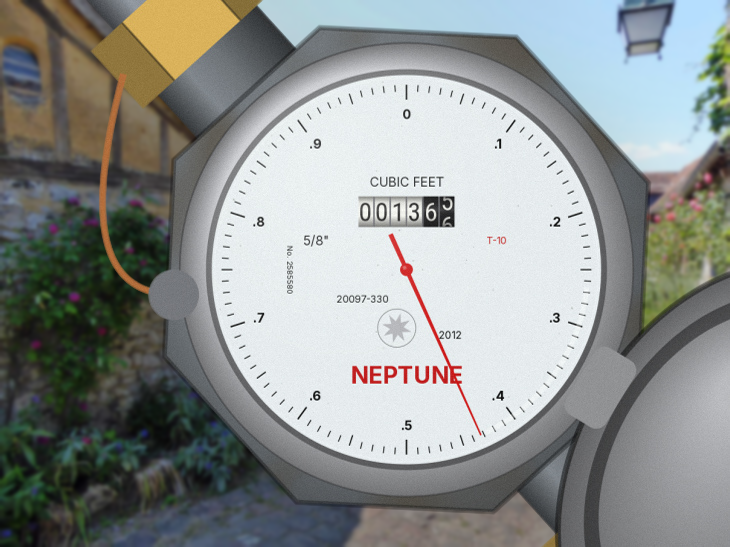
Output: 1365.43,ft³
